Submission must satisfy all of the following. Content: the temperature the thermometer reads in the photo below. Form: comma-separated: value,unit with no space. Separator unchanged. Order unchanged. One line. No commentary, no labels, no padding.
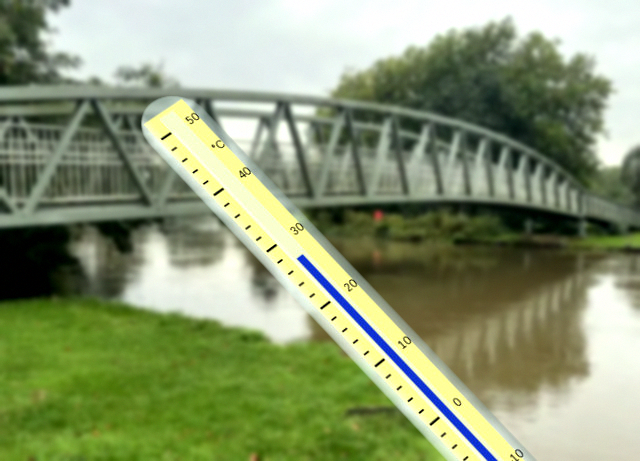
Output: 27,°C
